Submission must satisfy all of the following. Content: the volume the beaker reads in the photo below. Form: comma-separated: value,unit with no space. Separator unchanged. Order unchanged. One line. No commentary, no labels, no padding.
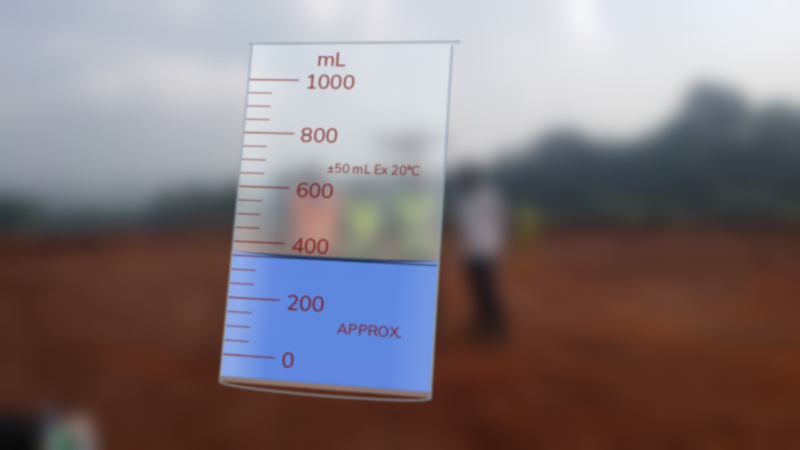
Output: 350,mL
